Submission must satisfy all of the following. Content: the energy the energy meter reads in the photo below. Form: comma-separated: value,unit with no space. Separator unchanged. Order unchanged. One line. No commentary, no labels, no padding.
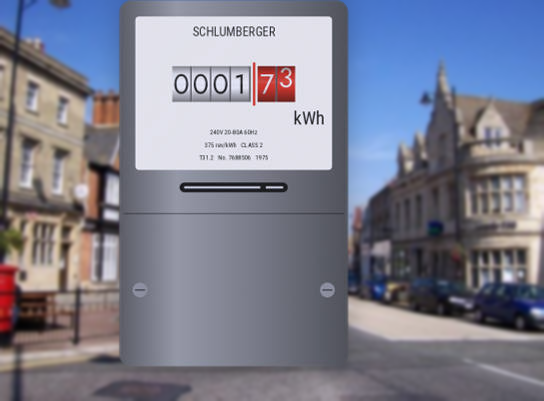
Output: 1.73,kWh
